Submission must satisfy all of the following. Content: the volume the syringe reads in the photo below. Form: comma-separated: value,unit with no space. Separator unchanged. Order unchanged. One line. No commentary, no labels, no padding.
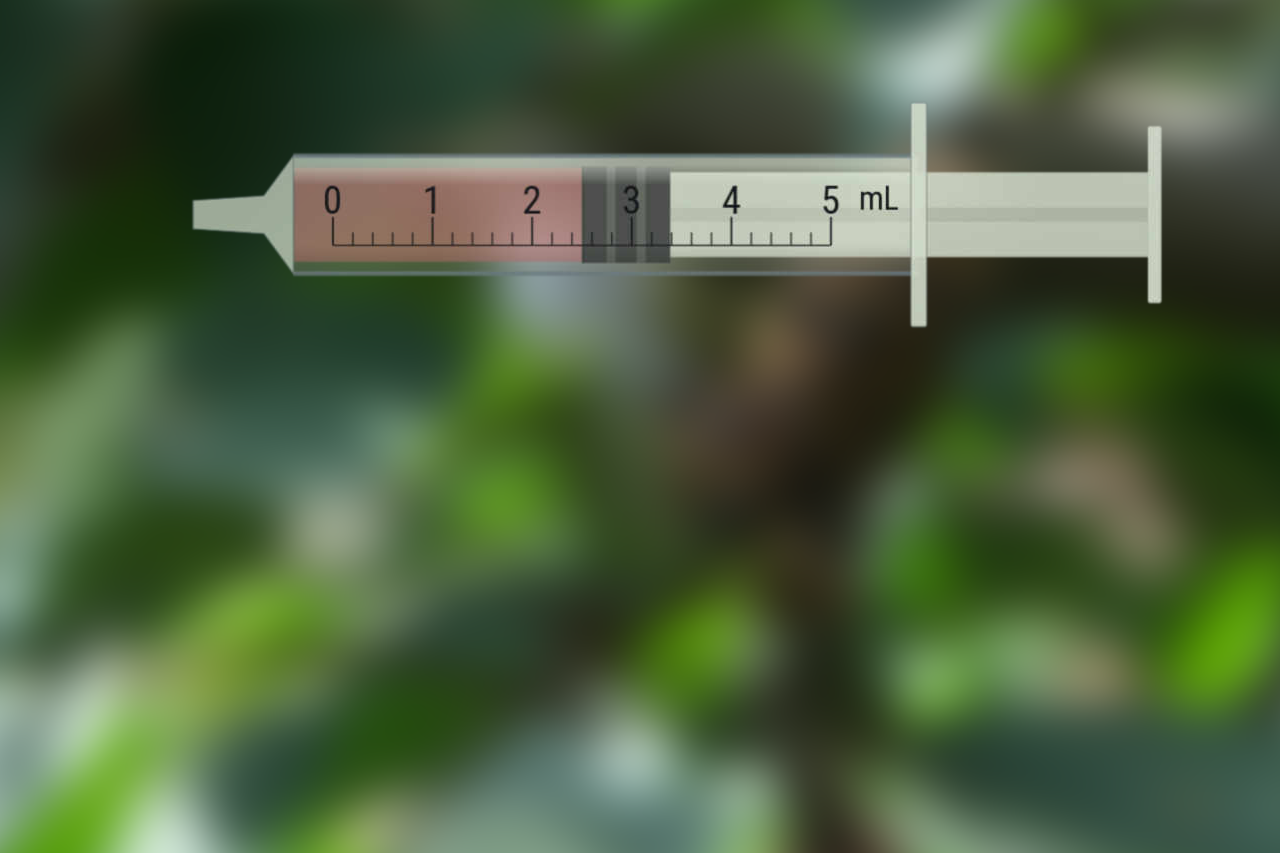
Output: 2.5,mL
